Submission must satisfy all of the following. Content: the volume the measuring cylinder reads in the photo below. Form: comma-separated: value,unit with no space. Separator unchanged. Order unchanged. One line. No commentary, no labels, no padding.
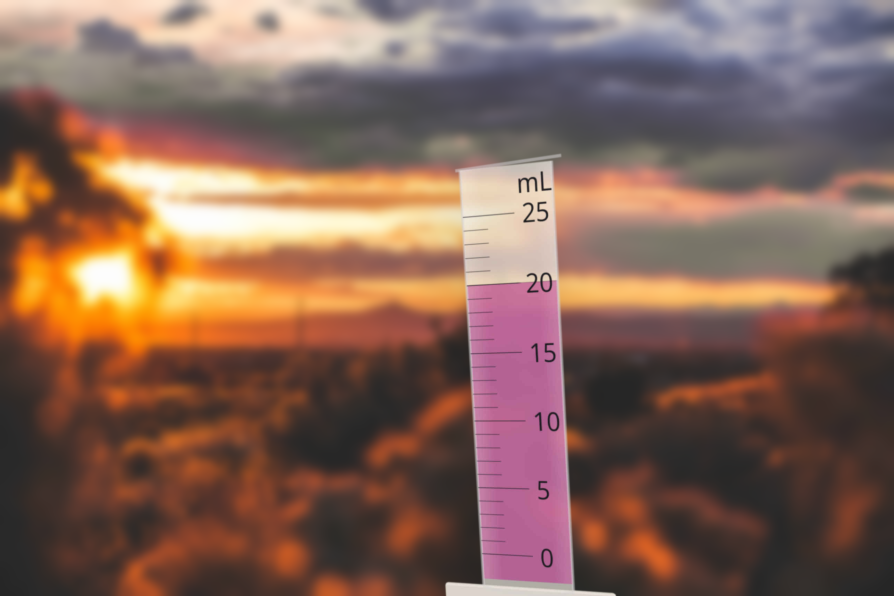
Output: 20,mL
